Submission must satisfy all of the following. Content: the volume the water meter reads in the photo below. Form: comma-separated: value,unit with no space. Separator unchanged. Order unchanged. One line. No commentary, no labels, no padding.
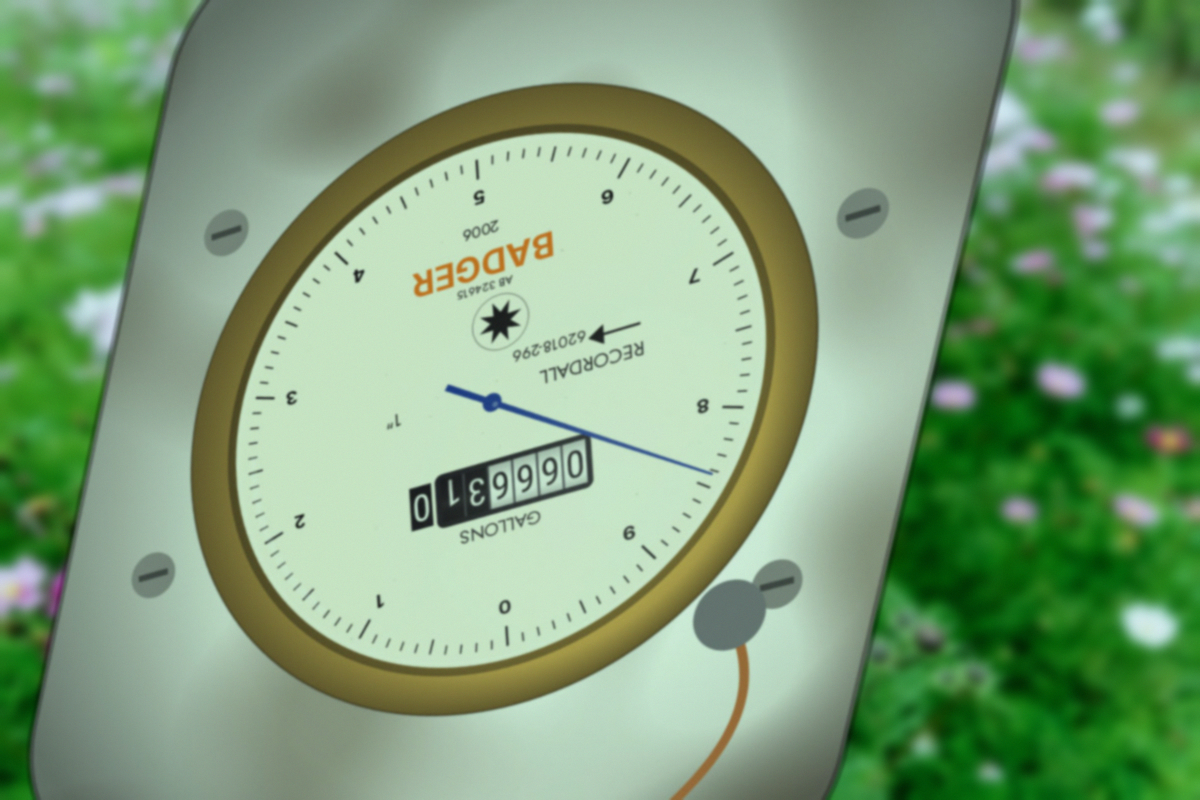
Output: 666308.4,gal
